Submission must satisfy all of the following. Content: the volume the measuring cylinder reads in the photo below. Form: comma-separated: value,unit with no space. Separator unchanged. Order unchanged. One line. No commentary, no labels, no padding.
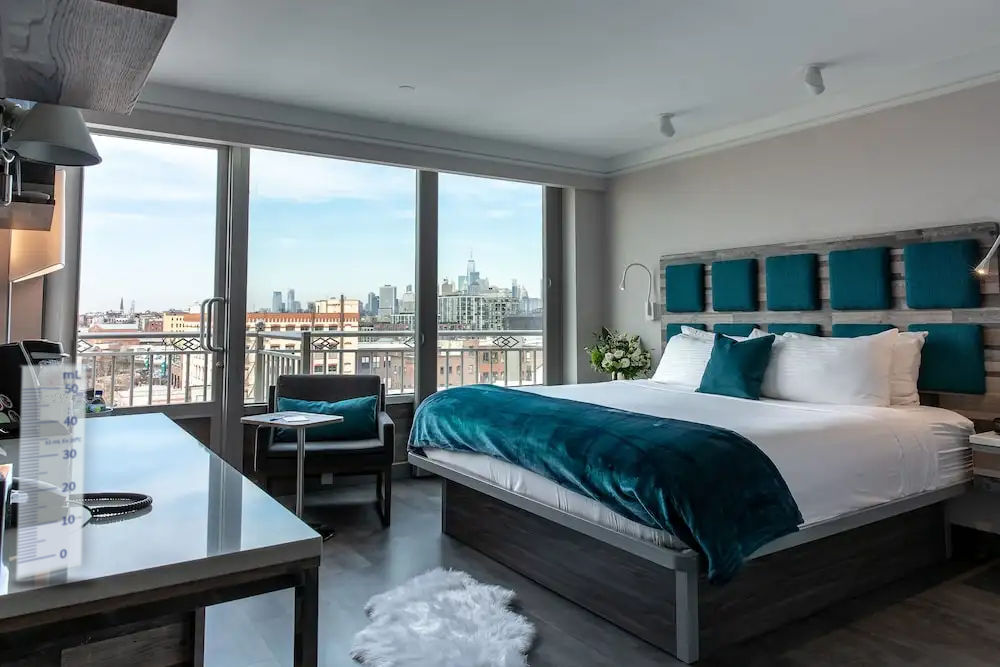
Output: 10,mL
